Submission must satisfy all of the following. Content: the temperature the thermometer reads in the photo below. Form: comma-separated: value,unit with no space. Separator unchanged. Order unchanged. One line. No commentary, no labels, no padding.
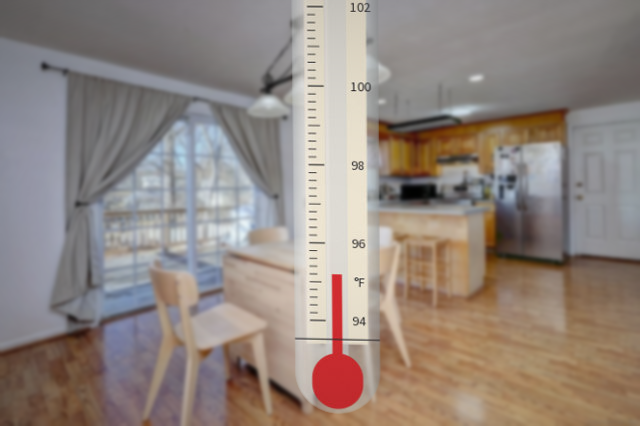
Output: 95.2,°F
